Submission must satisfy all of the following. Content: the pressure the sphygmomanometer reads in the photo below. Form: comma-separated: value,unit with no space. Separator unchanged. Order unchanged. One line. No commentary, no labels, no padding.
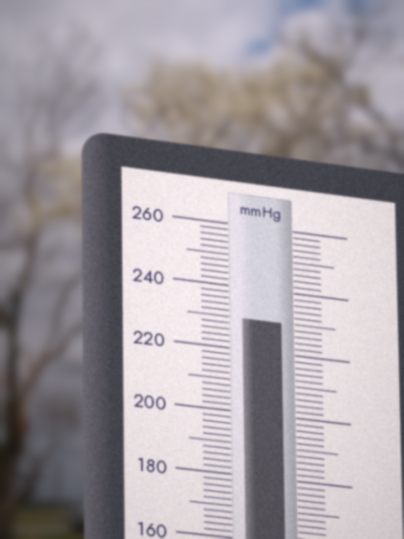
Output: 230,mmHg
